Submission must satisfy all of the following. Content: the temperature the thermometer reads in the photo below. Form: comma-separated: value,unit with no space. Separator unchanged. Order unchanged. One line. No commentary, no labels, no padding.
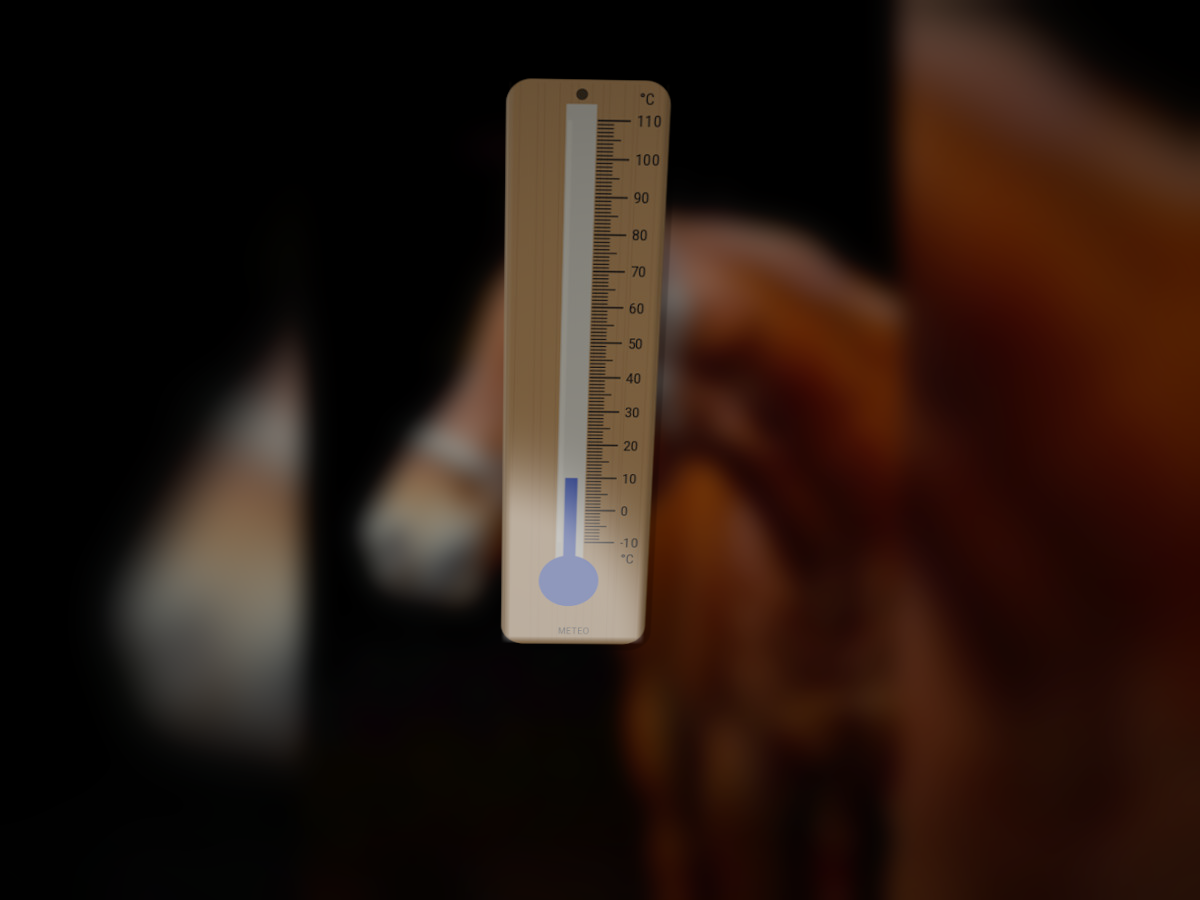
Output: 10,°C
